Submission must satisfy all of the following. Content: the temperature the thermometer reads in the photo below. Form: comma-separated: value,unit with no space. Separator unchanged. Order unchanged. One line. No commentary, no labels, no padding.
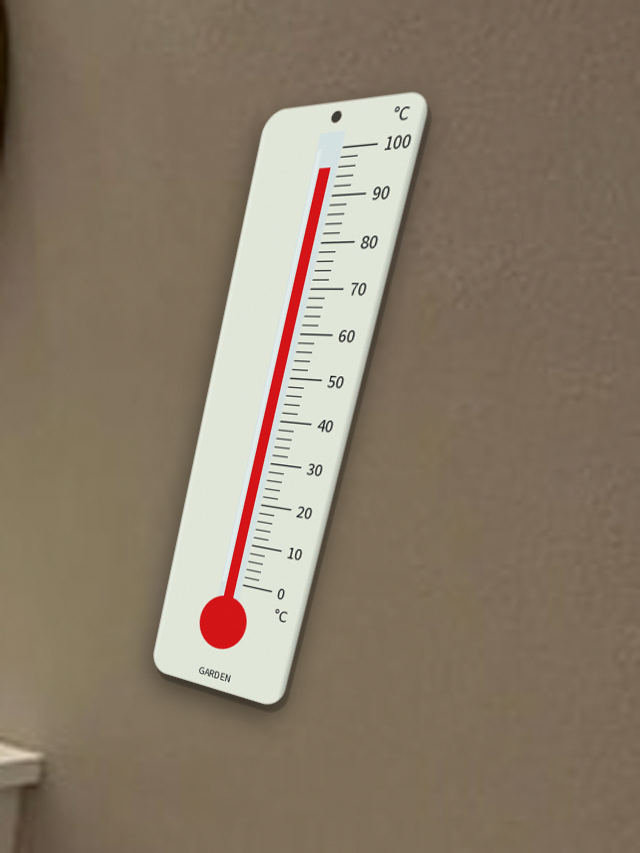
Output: 96,°C
